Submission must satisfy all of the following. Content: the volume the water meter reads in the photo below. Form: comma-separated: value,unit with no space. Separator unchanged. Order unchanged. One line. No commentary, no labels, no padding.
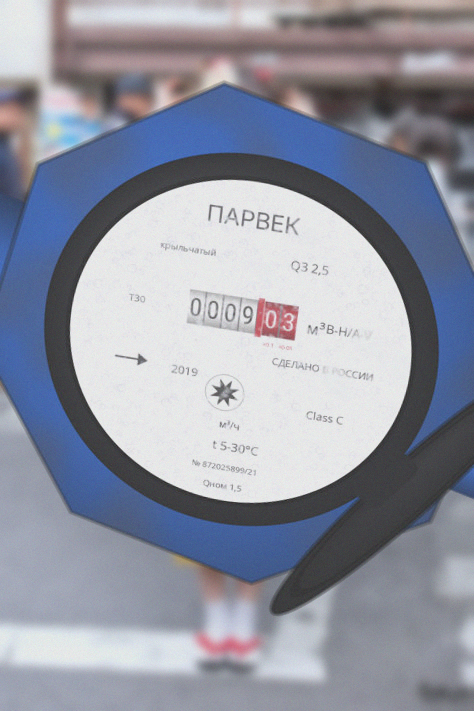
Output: 9.03,m³
